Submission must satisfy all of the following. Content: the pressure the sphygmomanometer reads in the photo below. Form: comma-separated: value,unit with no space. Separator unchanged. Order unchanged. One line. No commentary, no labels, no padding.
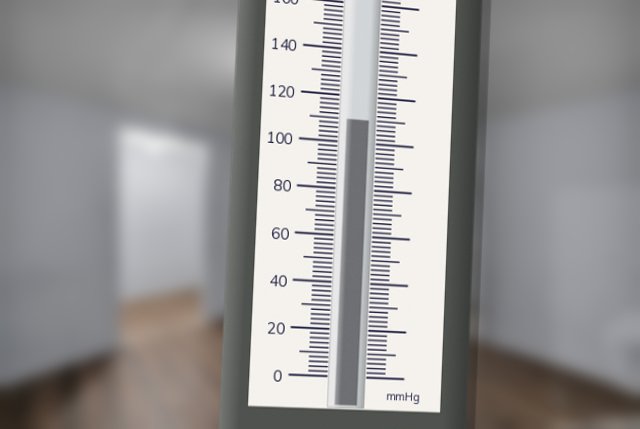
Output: 110,mmHg
